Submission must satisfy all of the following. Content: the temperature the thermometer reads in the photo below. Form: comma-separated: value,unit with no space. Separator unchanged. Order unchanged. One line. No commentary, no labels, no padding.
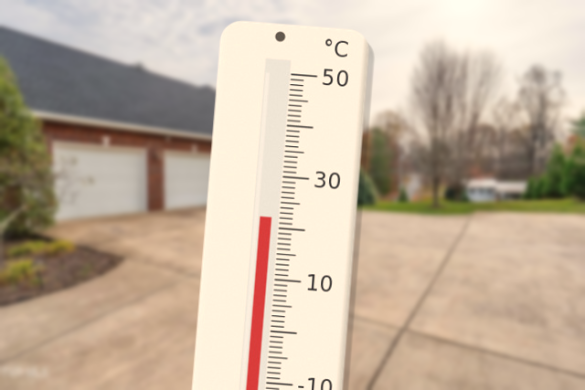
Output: 22,°C
